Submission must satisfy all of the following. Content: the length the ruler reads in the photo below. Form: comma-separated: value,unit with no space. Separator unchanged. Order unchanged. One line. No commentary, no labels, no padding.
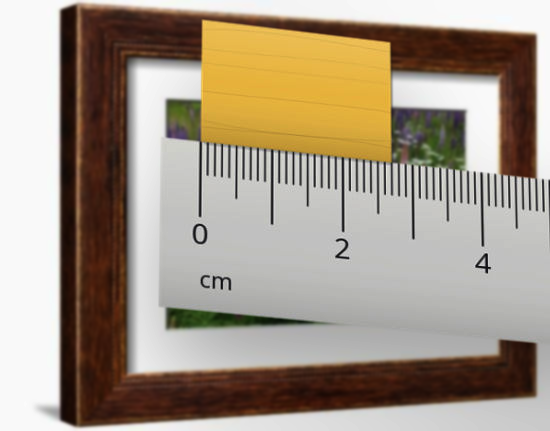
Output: 2.7,cm
